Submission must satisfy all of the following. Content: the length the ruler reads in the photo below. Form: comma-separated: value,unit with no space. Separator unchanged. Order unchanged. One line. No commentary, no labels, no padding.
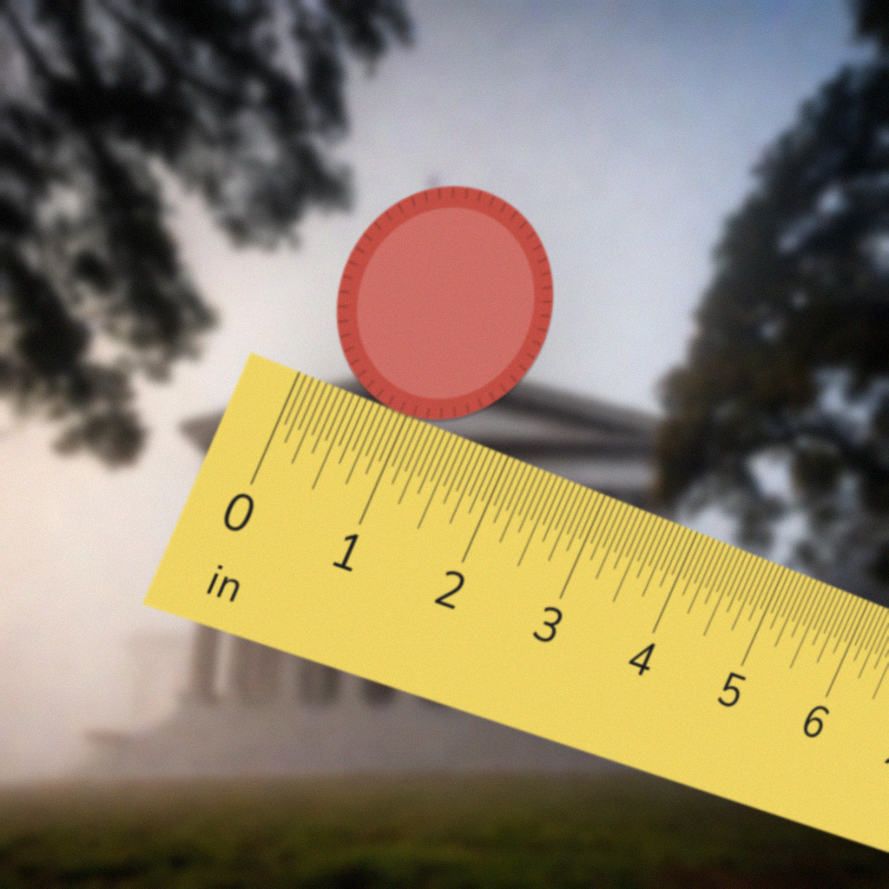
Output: 1.875,in
